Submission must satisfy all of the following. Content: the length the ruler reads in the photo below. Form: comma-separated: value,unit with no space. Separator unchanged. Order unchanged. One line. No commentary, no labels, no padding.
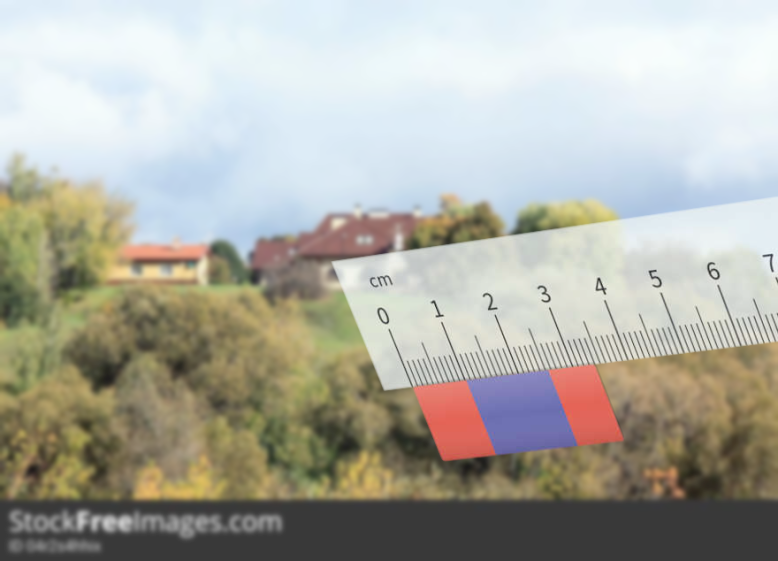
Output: 3.4,cm
